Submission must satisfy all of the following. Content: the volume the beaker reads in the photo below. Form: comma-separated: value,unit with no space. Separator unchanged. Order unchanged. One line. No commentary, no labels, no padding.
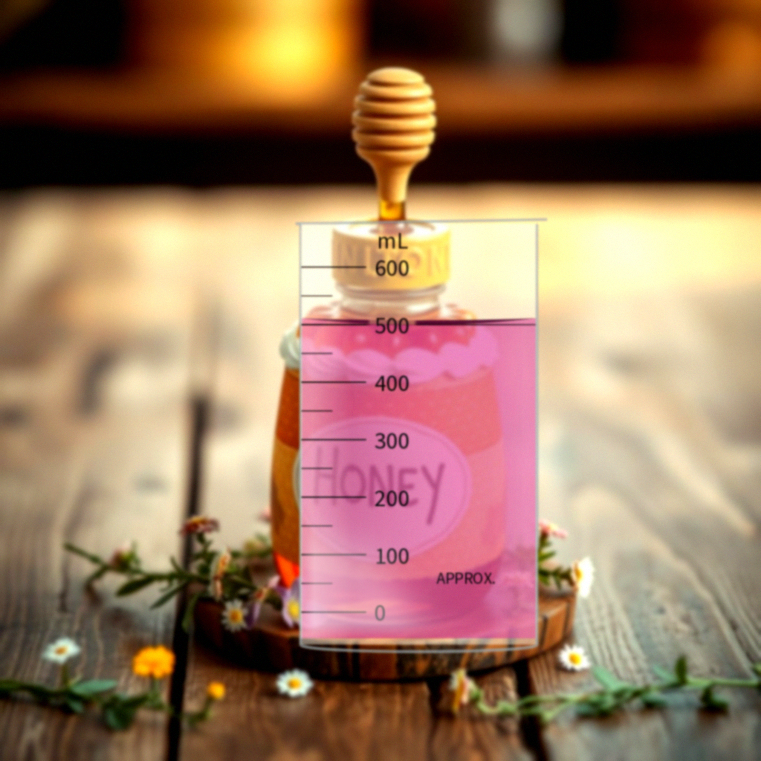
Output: 500,mL
